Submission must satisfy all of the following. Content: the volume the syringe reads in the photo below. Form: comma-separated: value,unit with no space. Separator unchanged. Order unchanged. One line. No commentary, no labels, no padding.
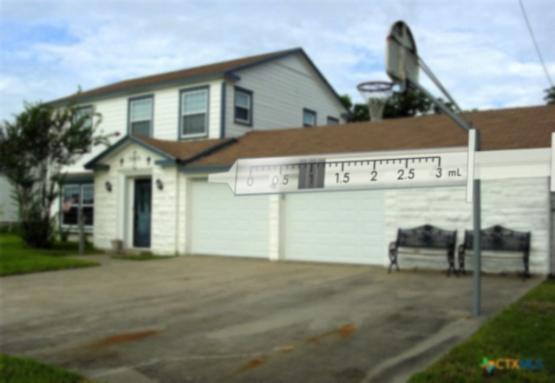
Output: 0.8,mL
